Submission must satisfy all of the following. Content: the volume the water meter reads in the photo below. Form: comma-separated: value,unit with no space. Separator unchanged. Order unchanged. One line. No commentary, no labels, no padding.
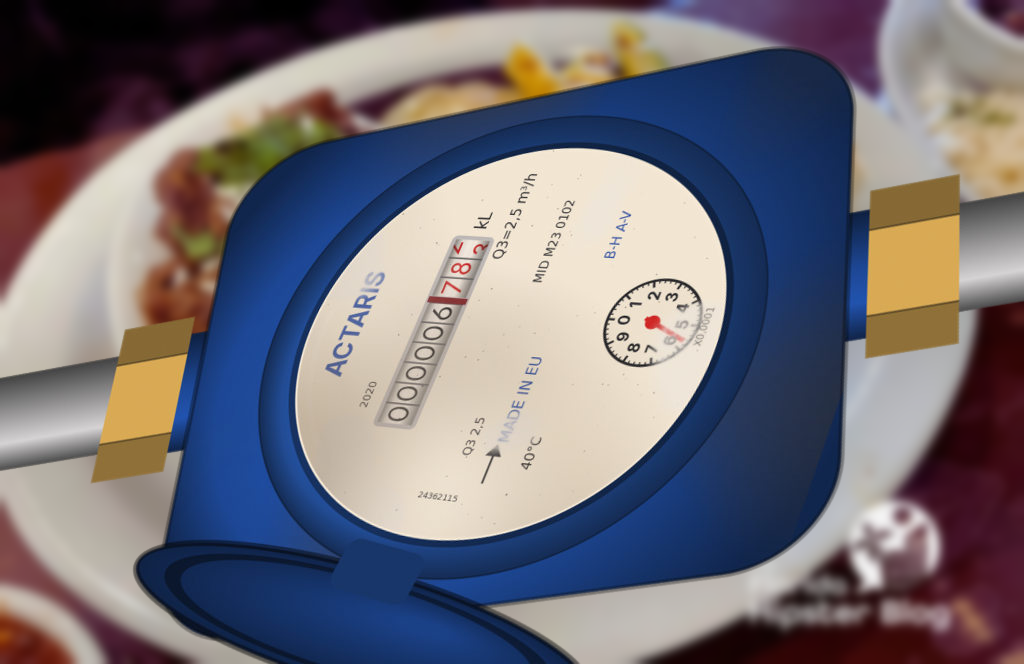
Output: 6.7825,kL
